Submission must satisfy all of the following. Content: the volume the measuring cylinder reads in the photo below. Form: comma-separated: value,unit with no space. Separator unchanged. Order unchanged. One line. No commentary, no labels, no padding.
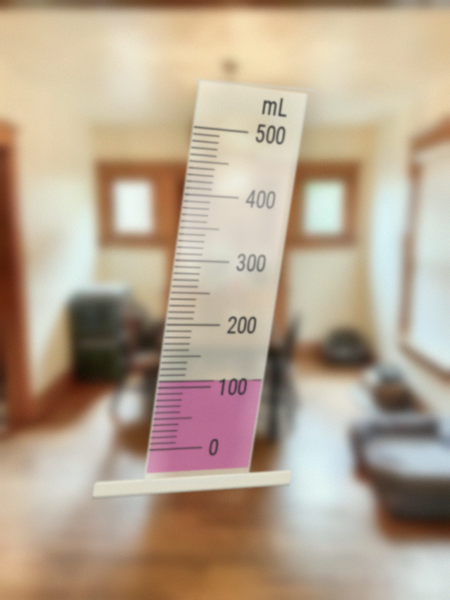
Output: 110,mL
